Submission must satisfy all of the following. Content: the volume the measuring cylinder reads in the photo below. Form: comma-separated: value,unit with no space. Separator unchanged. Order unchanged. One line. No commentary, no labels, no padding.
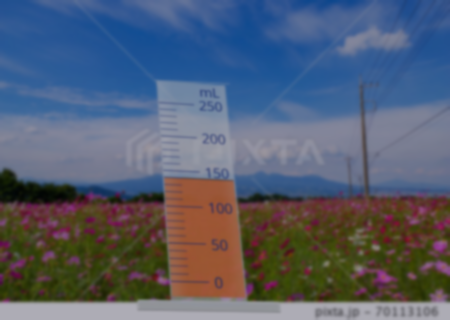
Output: 140,mL
